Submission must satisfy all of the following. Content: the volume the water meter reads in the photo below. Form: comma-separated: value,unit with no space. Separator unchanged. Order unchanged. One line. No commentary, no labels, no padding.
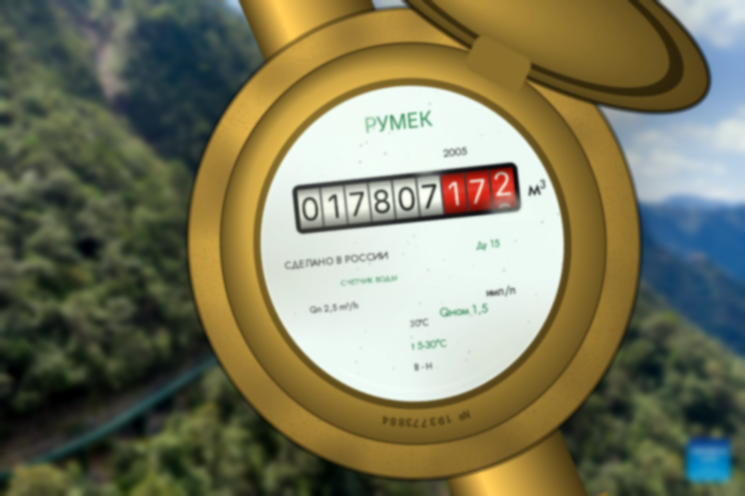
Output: 17807.172,m³
